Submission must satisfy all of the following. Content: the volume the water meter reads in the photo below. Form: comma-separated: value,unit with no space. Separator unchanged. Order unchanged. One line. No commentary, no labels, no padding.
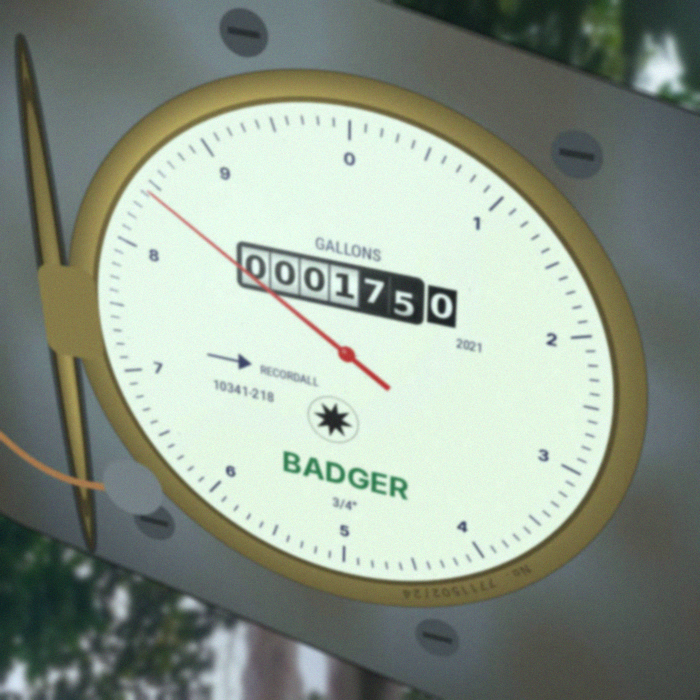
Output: 1748.4,gal
